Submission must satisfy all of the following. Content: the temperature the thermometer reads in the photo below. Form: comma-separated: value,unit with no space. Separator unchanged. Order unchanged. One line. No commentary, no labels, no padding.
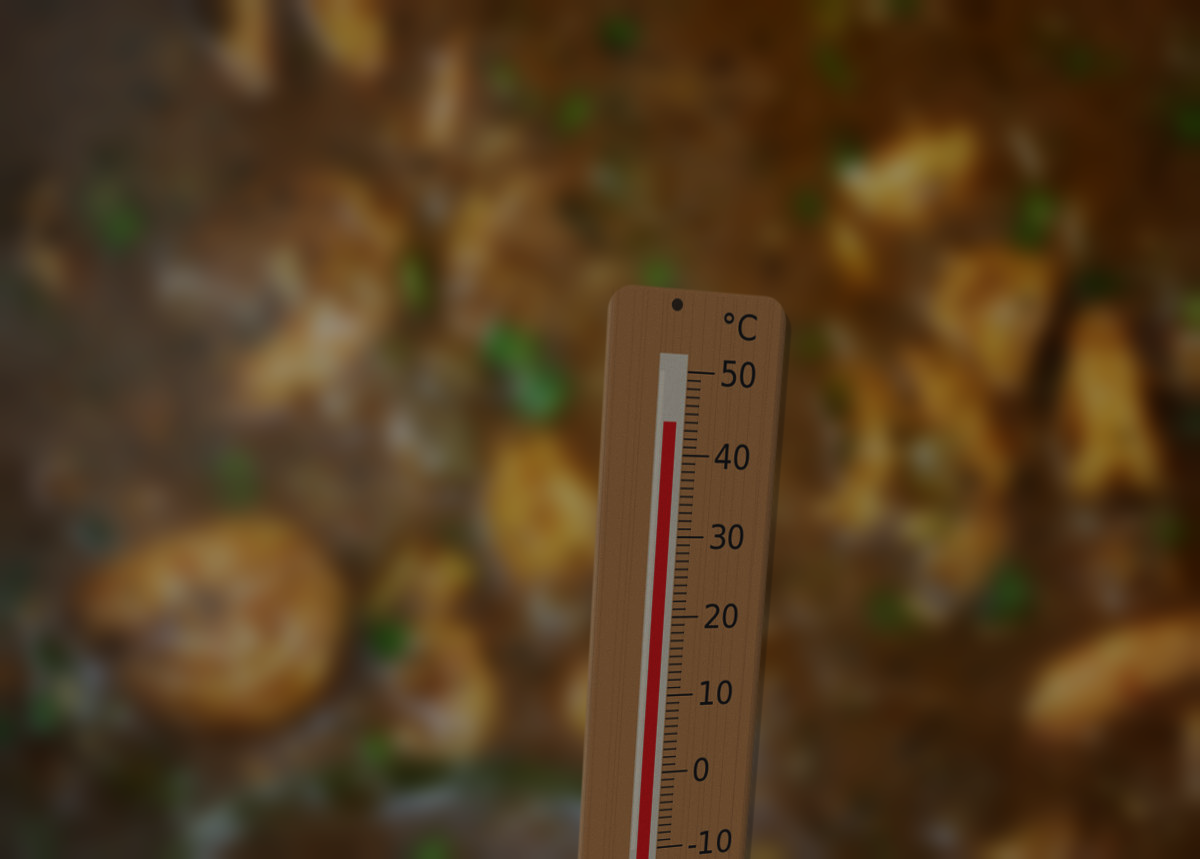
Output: 44,°C
